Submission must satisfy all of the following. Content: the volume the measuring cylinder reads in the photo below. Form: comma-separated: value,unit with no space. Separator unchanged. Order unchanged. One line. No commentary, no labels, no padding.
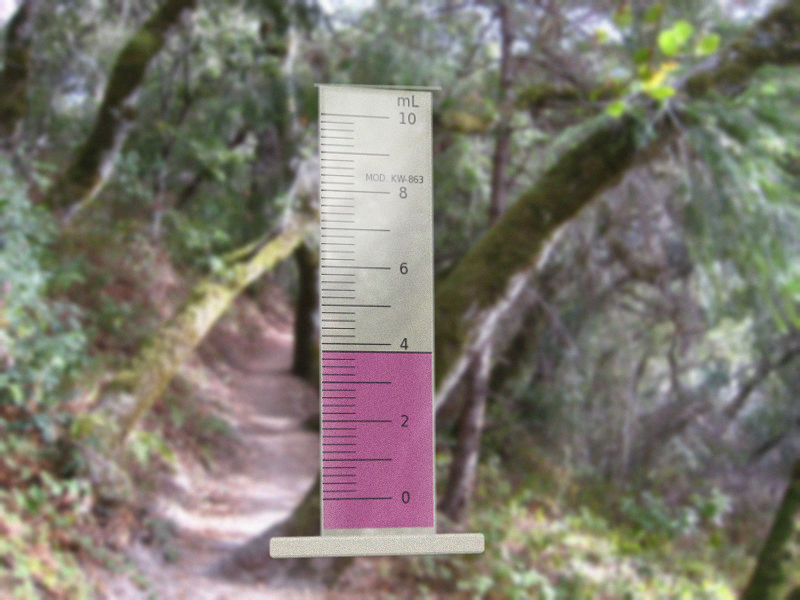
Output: 3.8,mL
